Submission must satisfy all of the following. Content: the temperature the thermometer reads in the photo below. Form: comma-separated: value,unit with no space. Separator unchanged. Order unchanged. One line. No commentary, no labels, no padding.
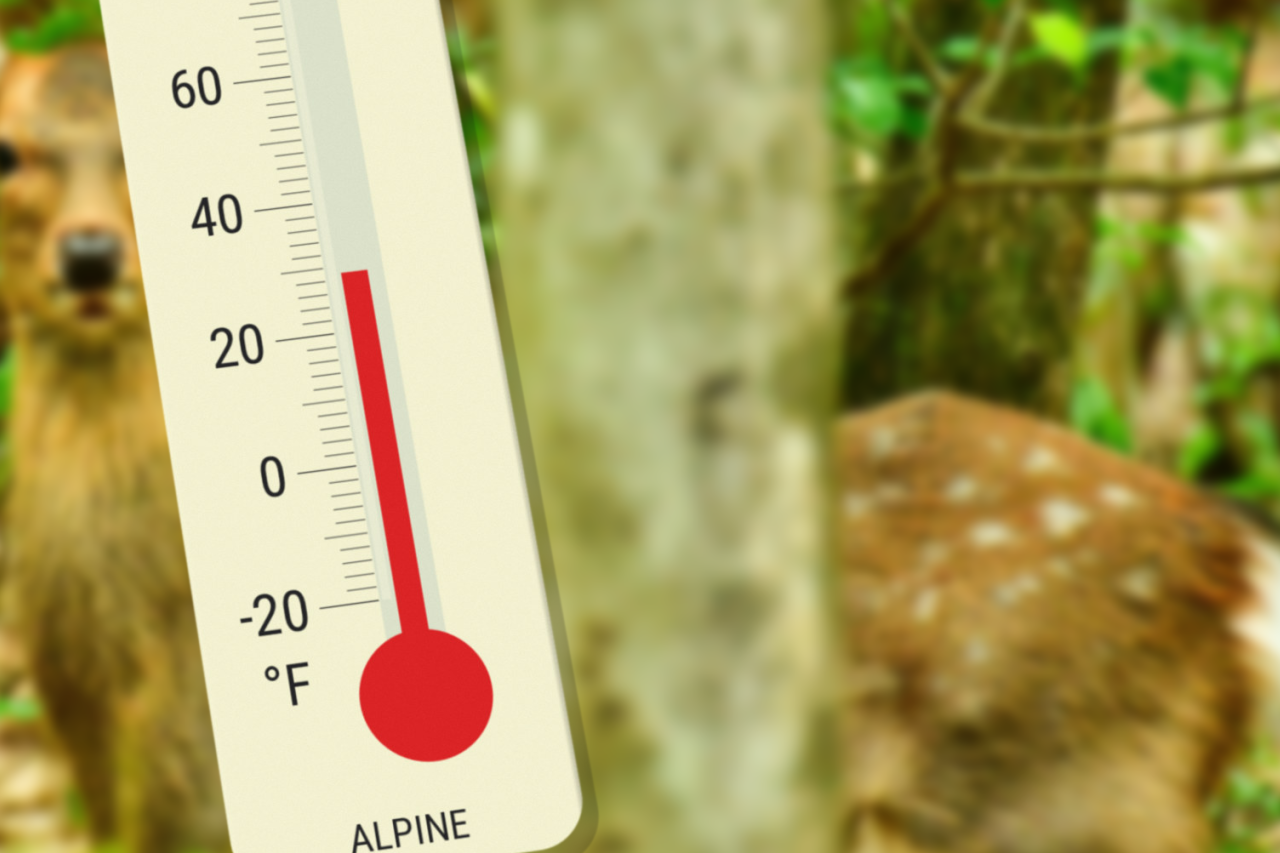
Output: 29,°F
